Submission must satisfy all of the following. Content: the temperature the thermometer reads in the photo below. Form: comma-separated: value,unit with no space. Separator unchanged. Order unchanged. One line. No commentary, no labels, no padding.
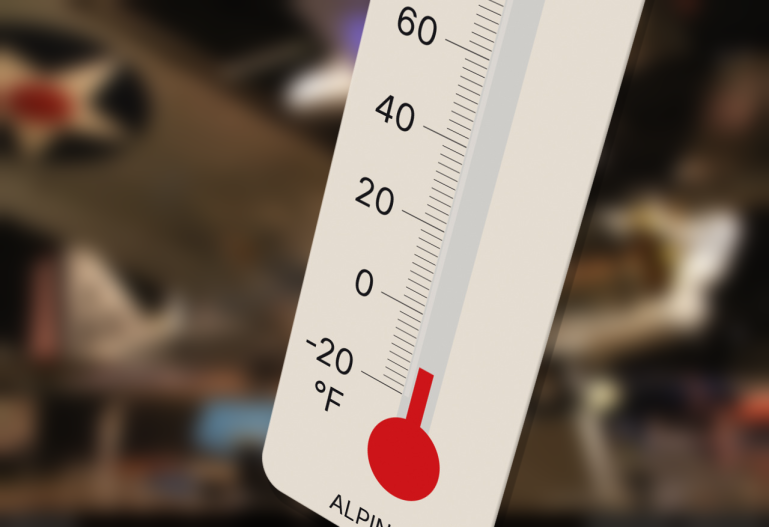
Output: -12,°F
